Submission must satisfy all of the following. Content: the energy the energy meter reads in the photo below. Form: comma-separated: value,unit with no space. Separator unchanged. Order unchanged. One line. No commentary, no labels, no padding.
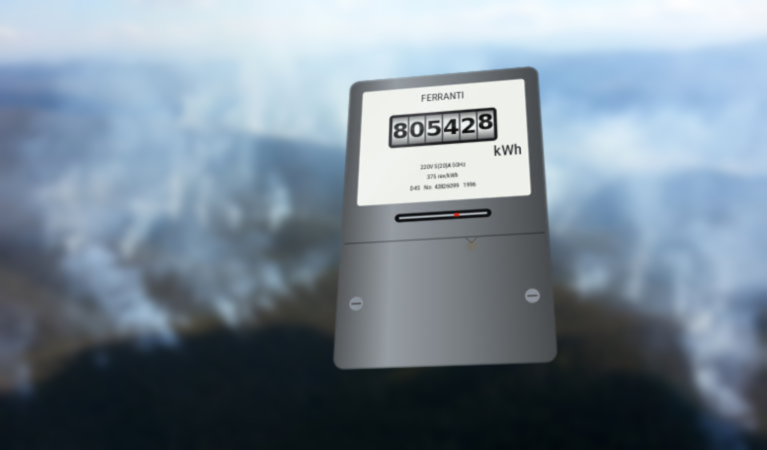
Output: 805428,kWh
